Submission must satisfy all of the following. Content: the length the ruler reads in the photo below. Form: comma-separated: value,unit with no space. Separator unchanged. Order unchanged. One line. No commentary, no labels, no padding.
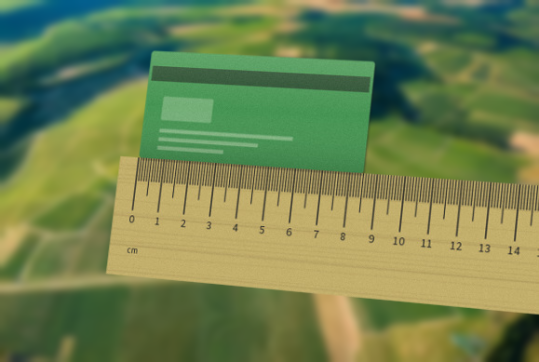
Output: 8.5,cm
